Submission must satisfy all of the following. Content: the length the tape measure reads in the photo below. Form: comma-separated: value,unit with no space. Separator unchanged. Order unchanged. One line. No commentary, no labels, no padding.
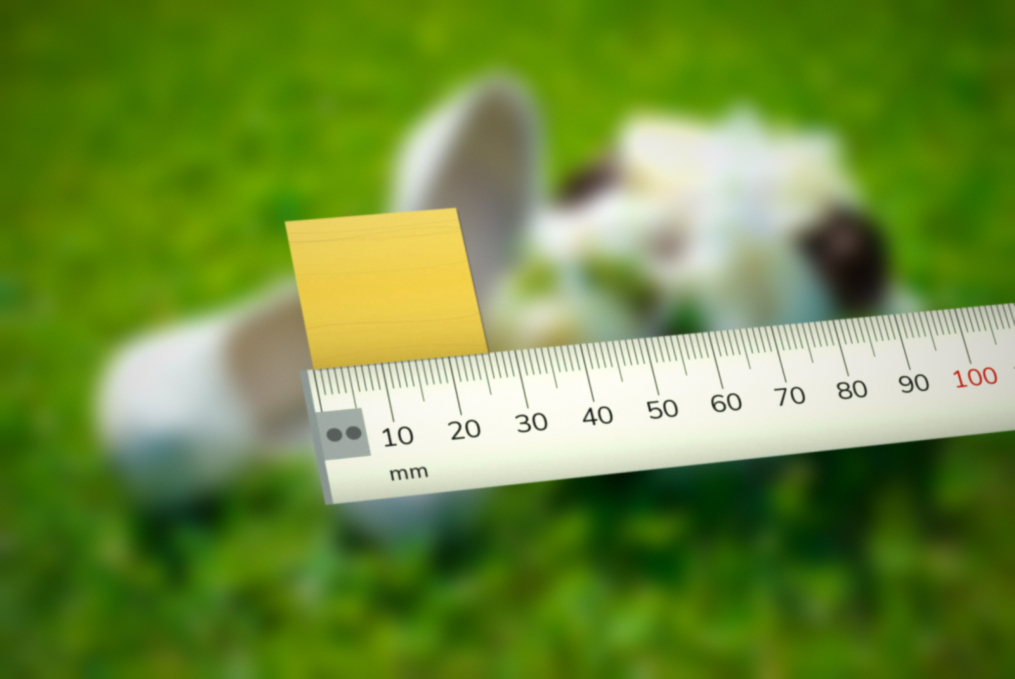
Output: 26,mm
